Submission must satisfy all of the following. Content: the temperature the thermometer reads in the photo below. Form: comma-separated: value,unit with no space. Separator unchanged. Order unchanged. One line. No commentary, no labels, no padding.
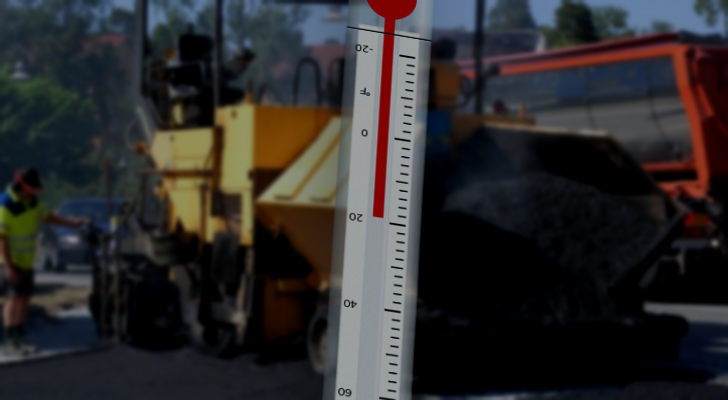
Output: 19,°F
